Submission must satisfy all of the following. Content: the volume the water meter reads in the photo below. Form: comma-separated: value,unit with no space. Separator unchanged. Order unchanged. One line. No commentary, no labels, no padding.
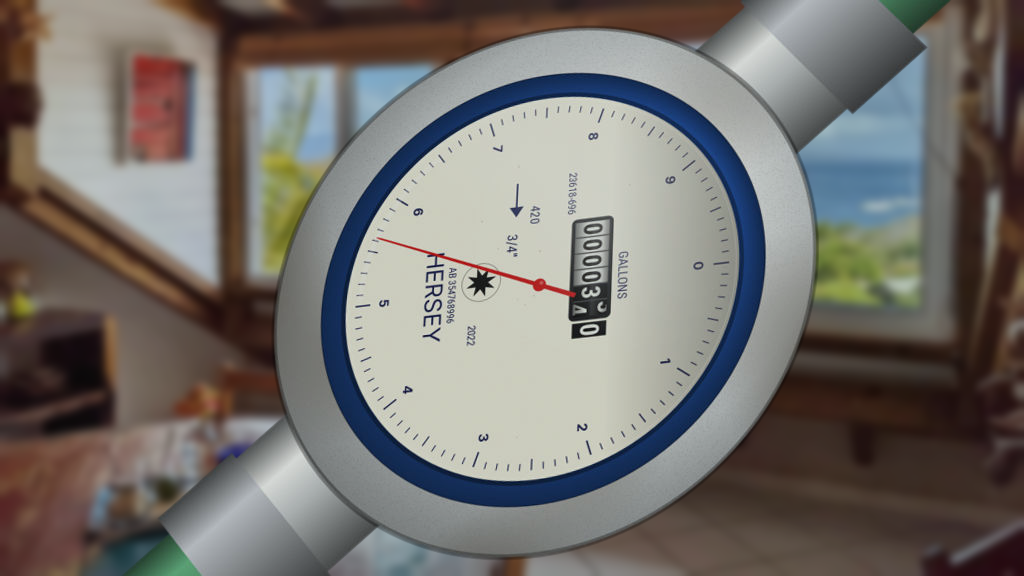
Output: 335.6,gal
